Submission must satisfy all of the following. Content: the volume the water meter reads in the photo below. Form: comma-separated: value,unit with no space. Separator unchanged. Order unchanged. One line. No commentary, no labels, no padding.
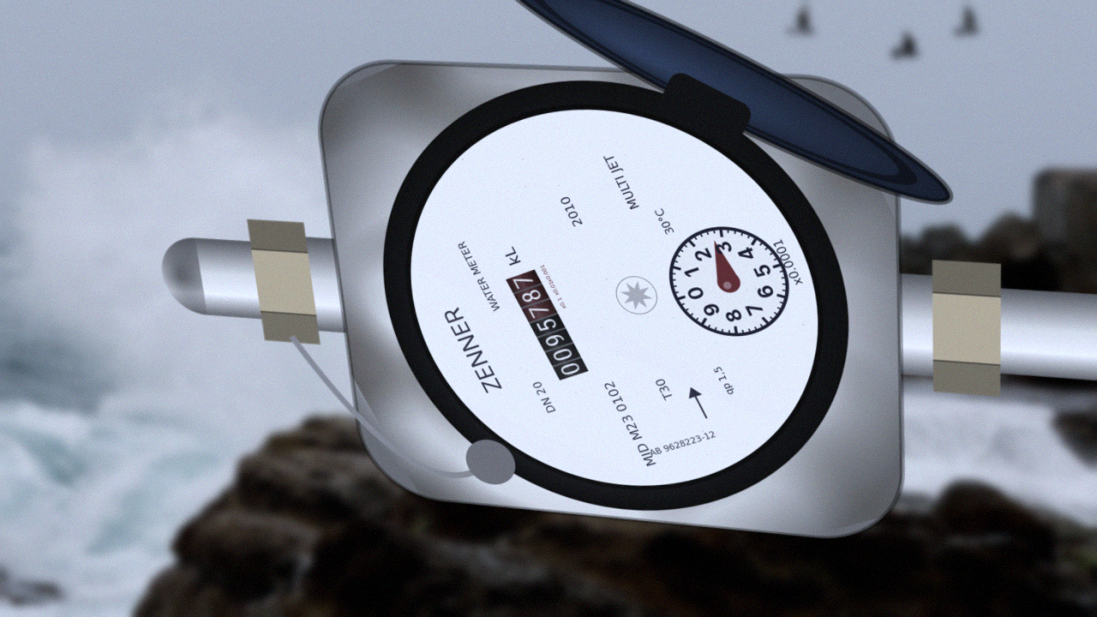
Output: 95.7872,kL
